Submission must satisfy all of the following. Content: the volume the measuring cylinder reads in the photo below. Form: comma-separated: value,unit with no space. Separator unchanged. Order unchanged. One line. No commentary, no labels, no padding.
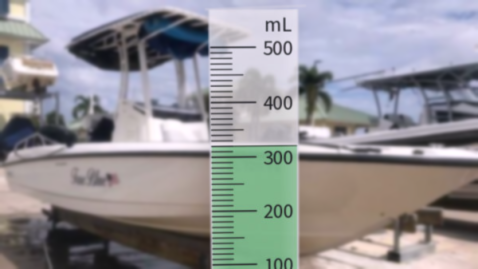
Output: 320,mL
